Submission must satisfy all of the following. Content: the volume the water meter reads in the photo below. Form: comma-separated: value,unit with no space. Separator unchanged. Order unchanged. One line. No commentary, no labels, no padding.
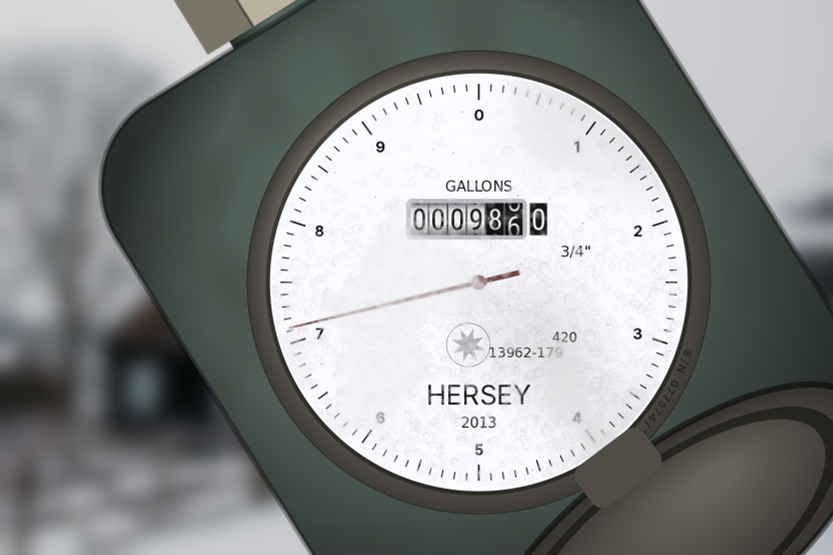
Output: 9857.1,gal
